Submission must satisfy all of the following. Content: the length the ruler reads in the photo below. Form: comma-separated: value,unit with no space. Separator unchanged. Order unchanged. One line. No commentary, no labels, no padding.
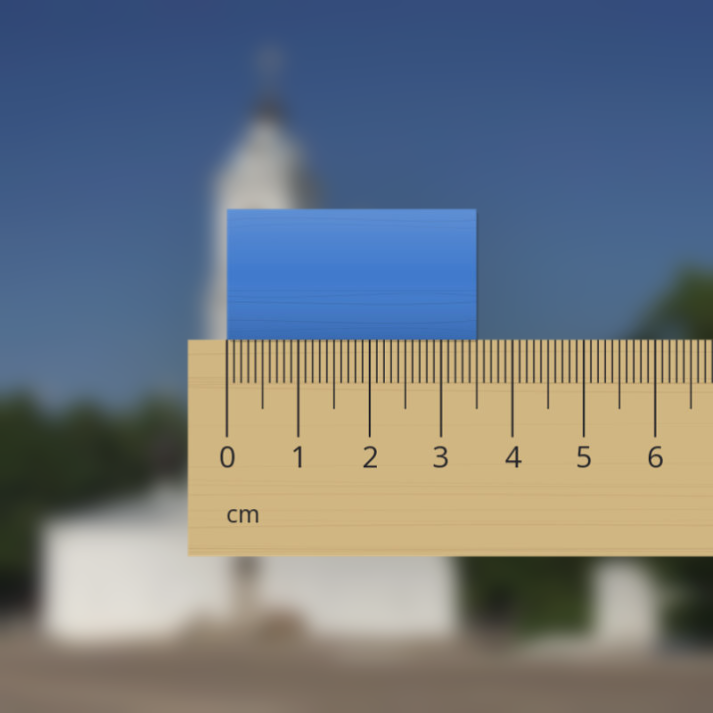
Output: 3.5,cm
